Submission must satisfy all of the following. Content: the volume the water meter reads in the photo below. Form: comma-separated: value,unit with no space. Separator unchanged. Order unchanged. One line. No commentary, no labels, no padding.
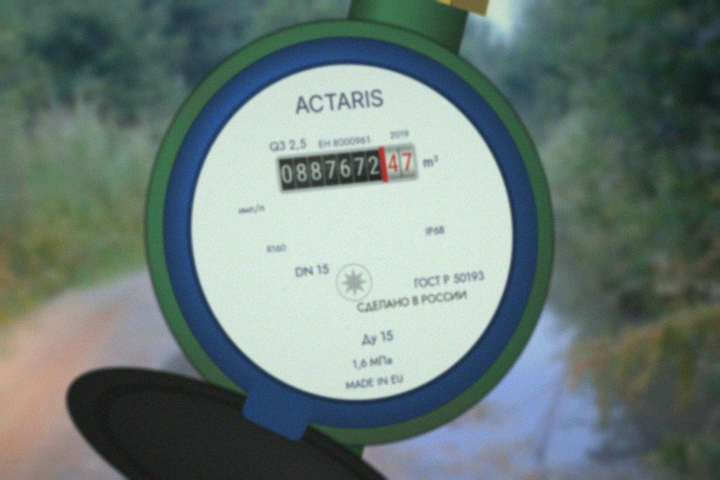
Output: 887672.47,m³
